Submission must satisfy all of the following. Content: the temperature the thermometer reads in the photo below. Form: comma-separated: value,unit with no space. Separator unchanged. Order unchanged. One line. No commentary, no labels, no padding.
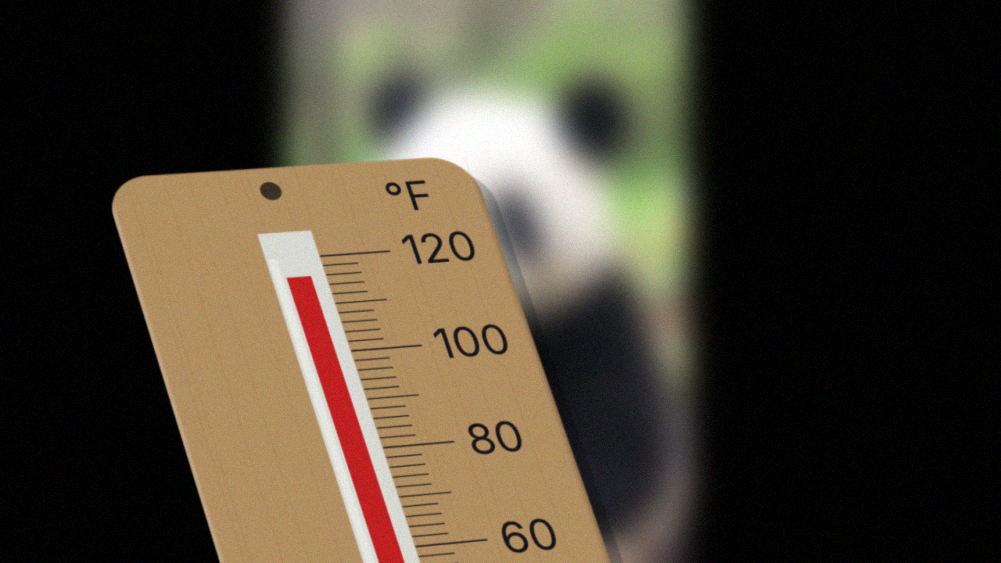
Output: 116,°F
